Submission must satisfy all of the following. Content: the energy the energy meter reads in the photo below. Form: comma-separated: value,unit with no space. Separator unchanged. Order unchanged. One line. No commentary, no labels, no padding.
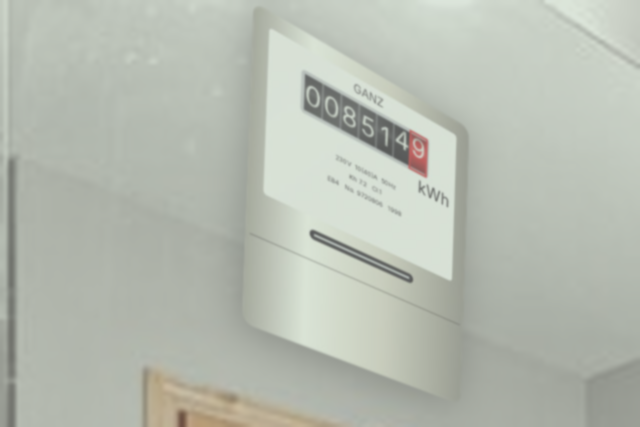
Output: 8514.9,kWh
